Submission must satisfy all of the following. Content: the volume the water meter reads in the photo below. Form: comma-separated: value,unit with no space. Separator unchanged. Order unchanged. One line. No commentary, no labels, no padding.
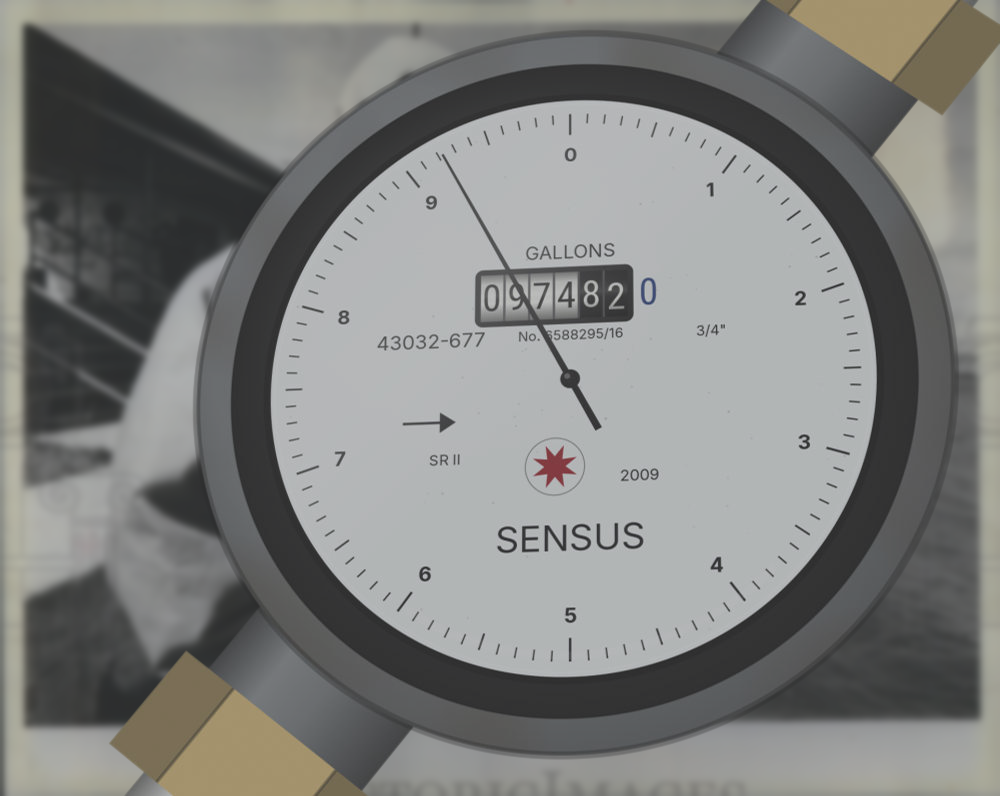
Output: 974819.2,gal
